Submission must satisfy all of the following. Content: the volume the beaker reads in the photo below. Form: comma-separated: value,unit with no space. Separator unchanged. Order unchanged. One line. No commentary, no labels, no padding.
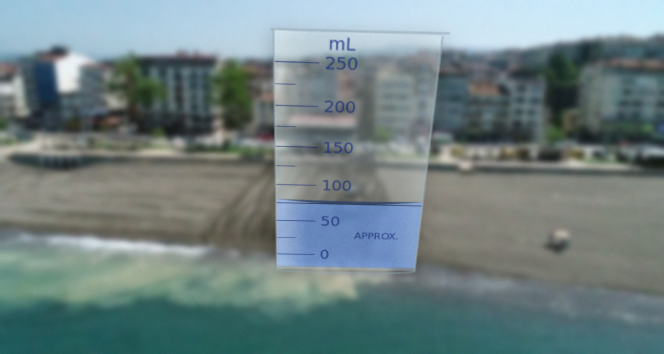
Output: 75,mL
